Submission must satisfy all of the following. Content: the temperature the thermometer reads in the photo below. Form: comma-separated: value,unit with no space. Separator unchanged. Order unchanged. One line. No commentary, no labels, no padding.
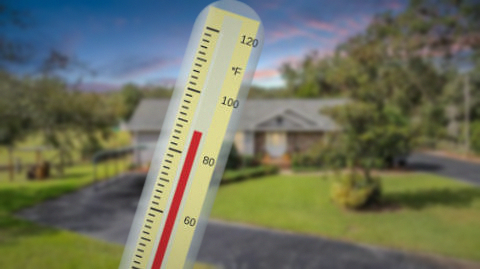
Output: 88,°F
